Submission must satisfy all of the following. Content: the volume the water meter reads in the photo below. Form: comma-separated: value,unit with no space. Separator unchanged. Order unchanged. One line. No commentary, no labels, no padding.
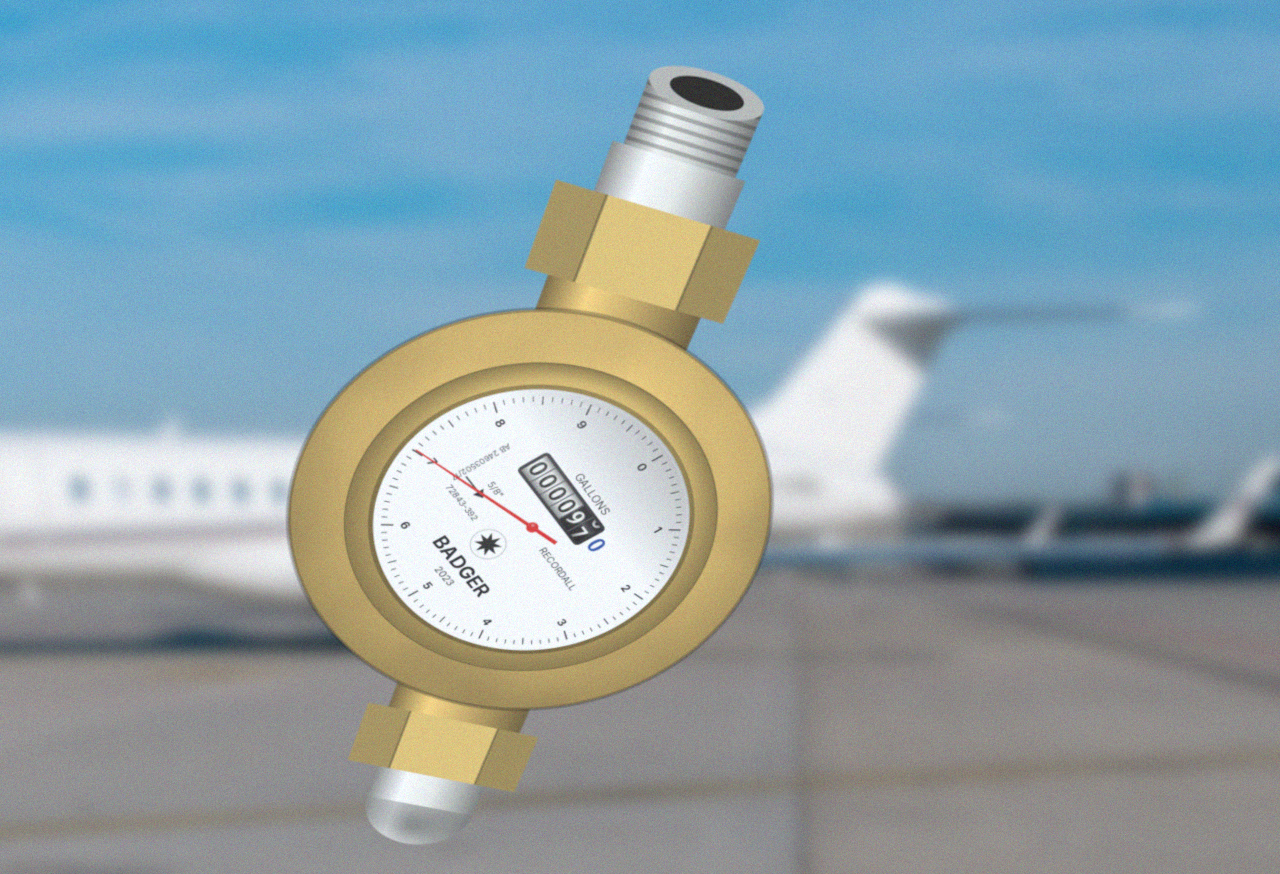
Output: 967.0,gal
